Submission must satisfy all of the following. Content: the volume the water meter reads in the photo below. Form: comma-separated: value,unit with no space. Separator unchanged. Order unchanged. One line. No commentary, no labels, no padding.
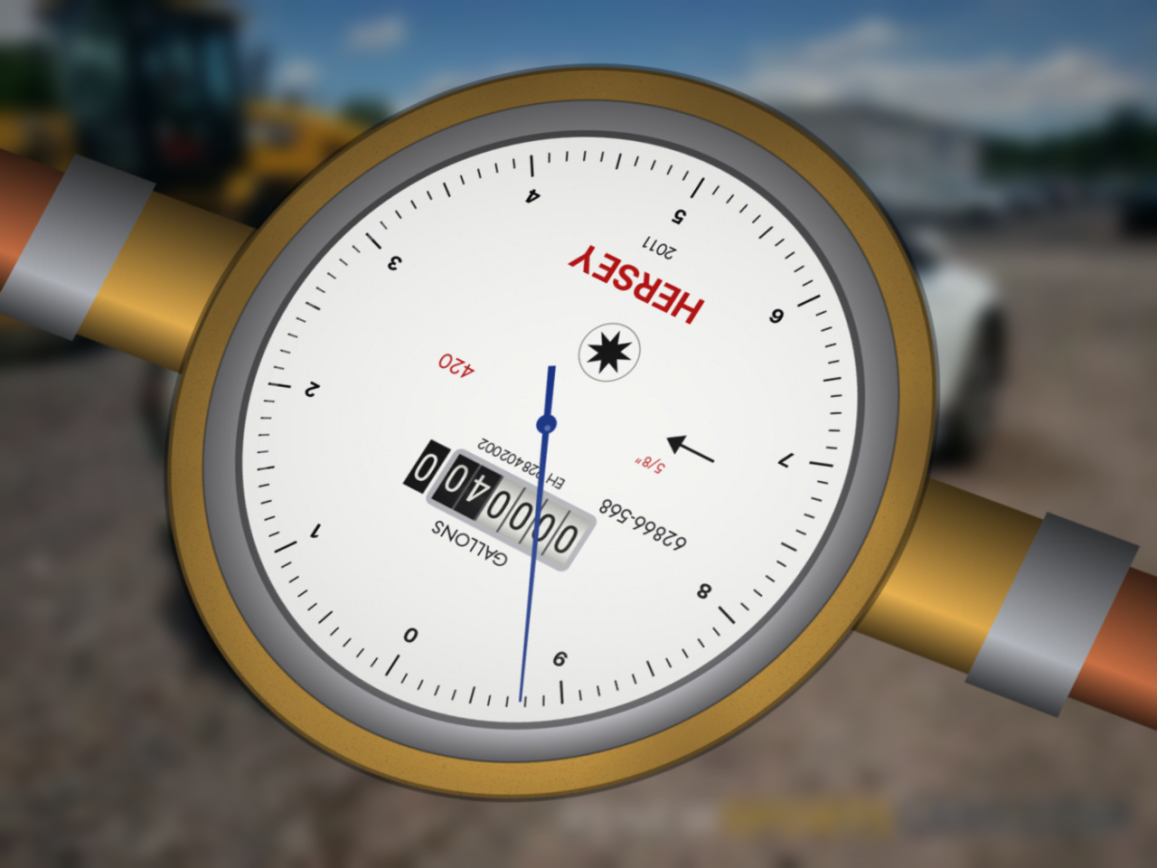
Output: 399.2,gal
